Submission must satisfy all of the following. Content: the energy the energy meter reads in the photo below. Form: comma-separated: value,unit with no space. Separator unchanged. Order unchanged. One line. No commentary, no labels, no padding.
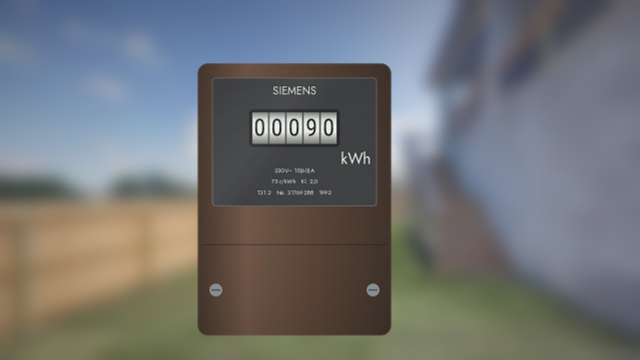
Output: 90,kWh
